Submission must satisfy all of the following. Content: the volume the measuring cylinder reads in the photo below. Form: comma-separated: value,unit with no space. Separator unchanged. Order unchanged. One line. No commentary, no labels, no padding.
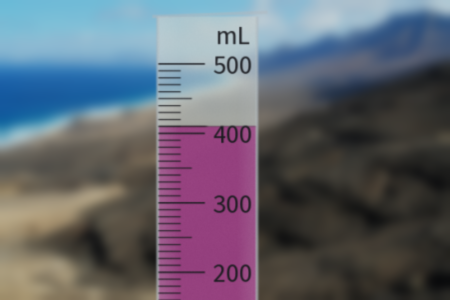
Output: 410,mL
